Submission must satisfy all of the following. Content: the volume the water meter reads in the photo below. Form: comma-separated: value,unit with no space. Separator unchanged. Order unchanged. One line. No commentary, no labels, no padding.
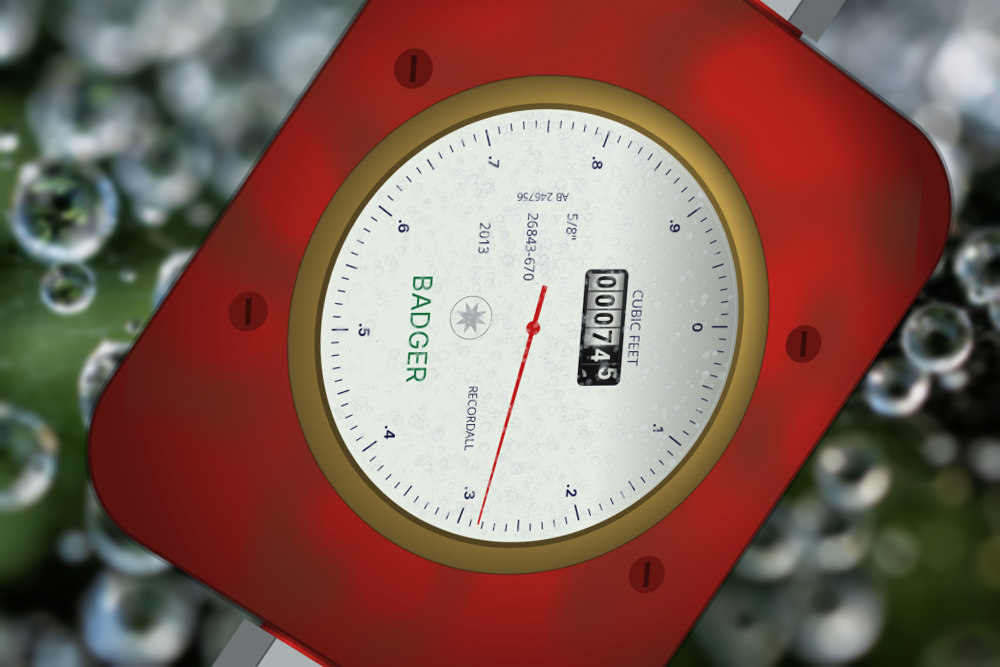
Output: 745.28,ft³
